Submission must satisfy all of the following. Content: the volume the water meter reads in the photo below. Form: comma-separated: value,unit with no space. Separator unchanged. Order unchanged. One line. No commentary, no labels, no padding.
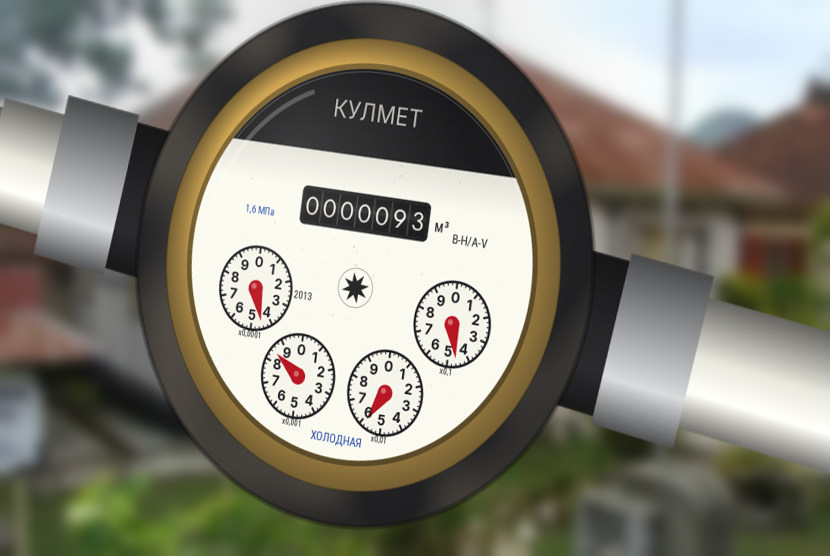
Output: 93.4584,m³
